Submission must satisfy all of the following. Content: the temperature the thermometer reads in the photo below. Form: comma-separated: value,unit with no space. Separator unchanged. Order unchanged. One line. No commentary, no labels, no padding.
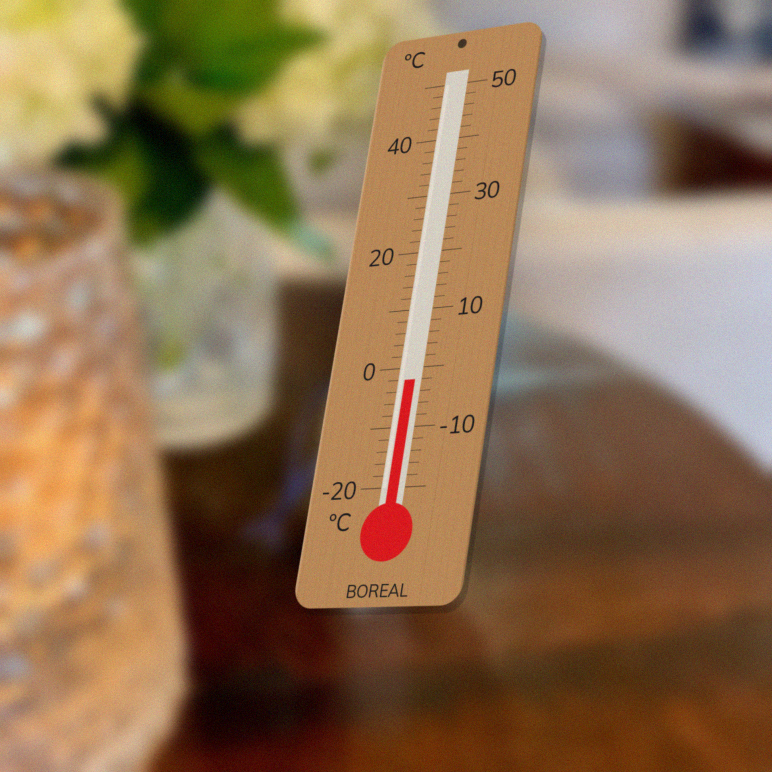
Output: -2,°C
